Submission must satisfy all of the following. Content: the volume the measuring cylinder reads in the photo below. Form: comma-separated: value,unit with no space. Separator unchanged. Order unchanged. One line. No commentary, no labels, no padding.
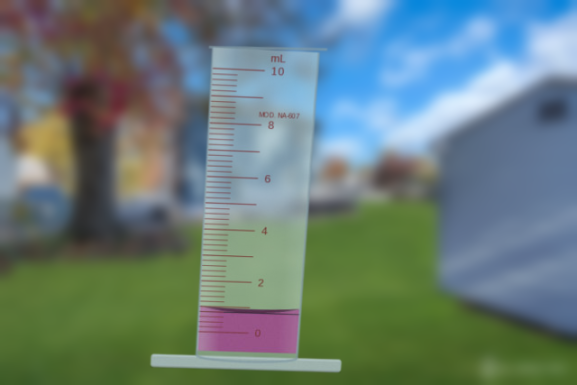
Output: 0.8,mL
